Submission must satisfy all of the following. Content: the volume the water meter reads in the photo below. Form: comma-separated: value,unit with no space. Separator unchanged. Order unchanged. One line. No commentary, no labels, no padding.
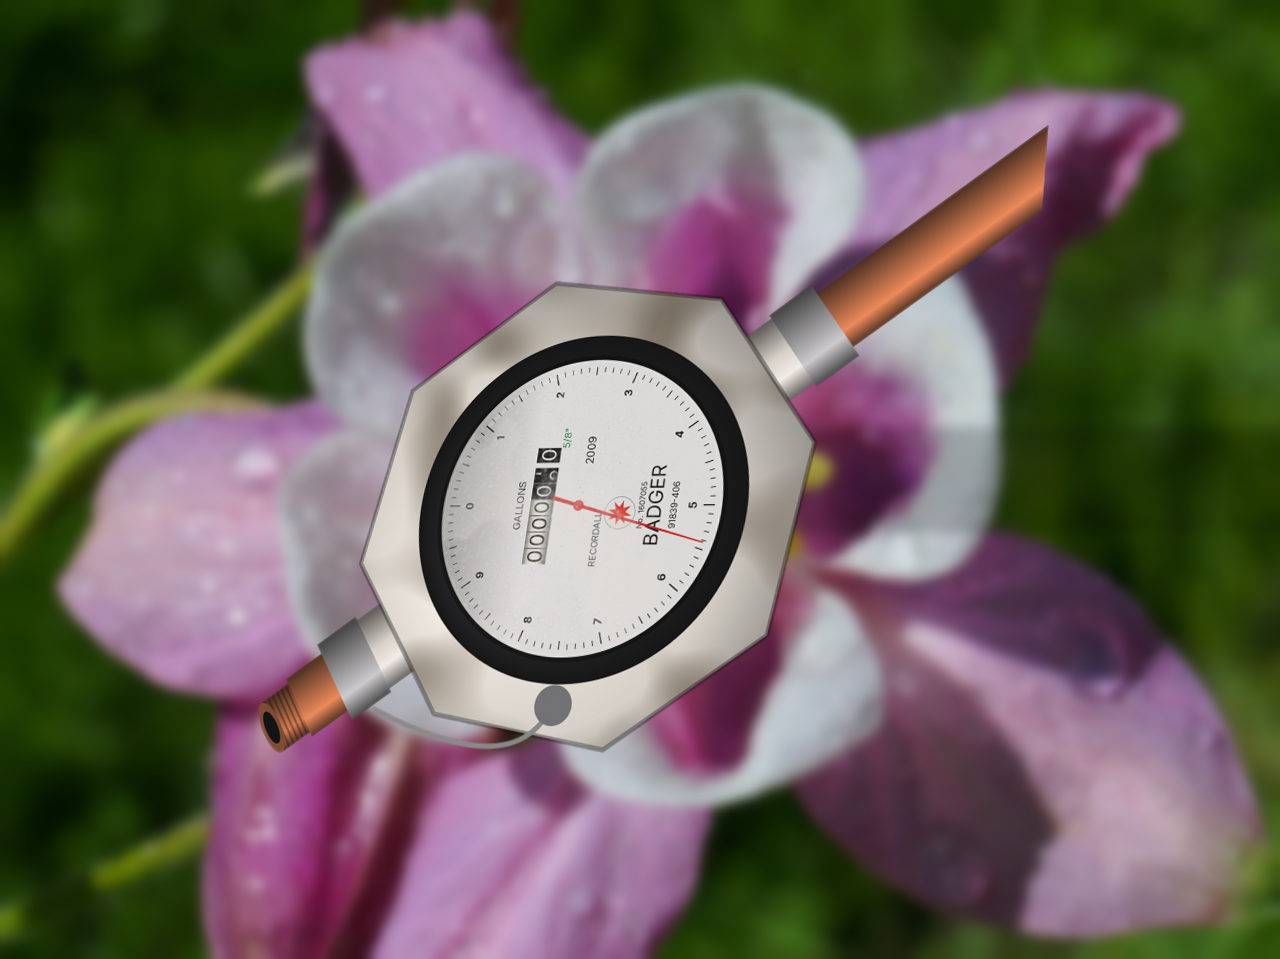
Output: 15.4,gal
